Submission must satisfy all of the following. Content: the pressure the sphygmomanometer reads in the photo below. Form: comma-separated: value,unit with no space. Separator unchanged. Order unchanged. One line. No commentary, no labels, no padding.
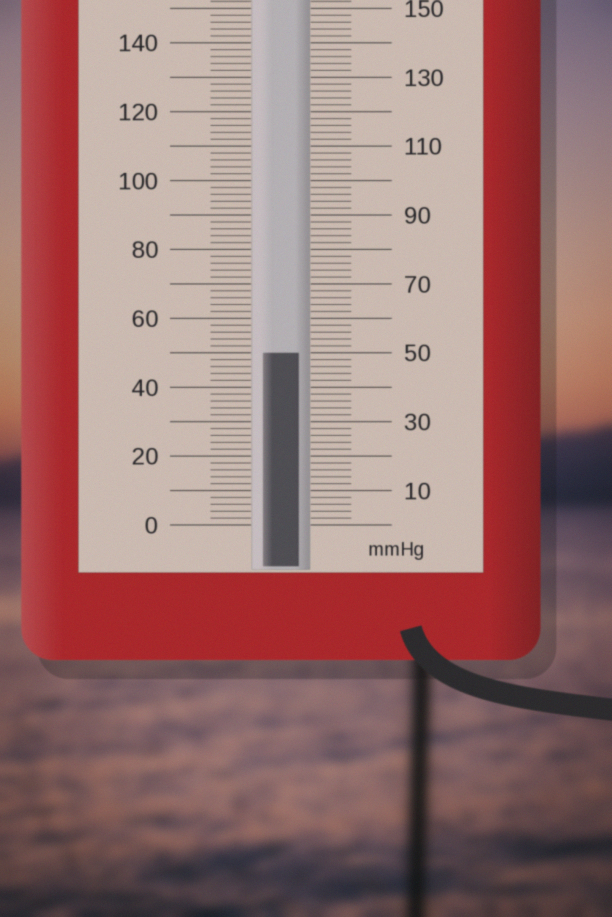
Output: 50,mmHg
